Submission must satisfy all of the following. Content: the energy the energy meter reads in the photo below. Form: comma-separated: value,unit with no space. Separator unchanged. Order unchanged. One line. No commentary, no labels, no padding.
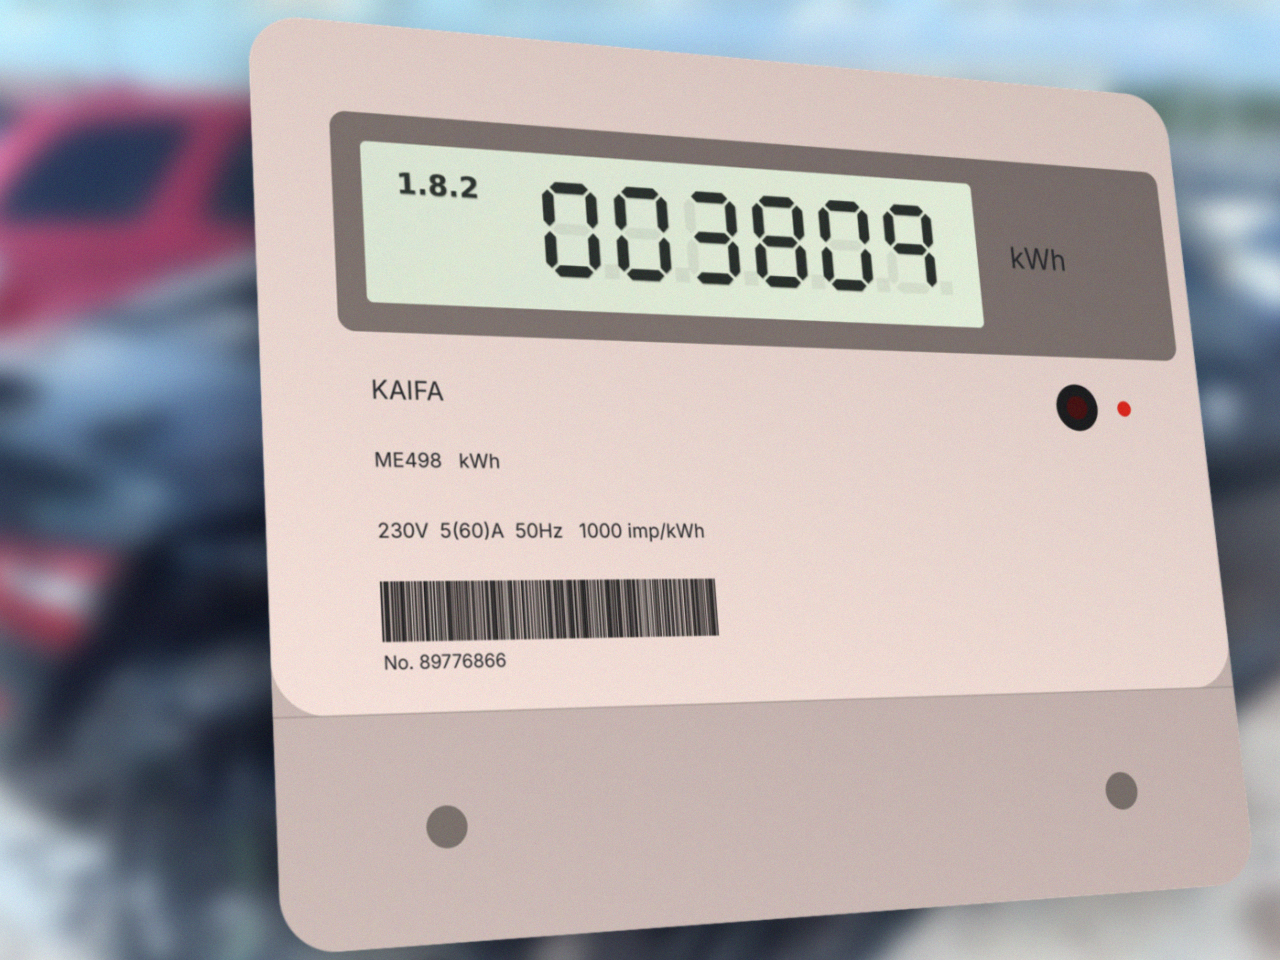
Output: 3809,kWh
